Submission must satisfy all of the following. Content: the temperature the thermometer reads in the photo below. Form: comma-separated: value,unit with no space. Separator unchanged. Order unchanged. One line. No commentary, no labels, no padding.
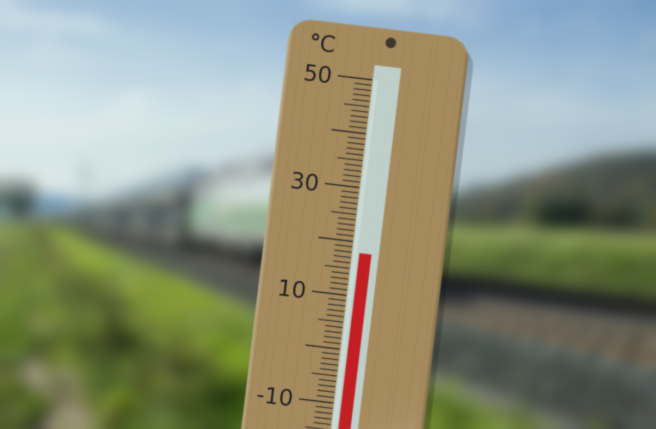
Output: 18,°C
